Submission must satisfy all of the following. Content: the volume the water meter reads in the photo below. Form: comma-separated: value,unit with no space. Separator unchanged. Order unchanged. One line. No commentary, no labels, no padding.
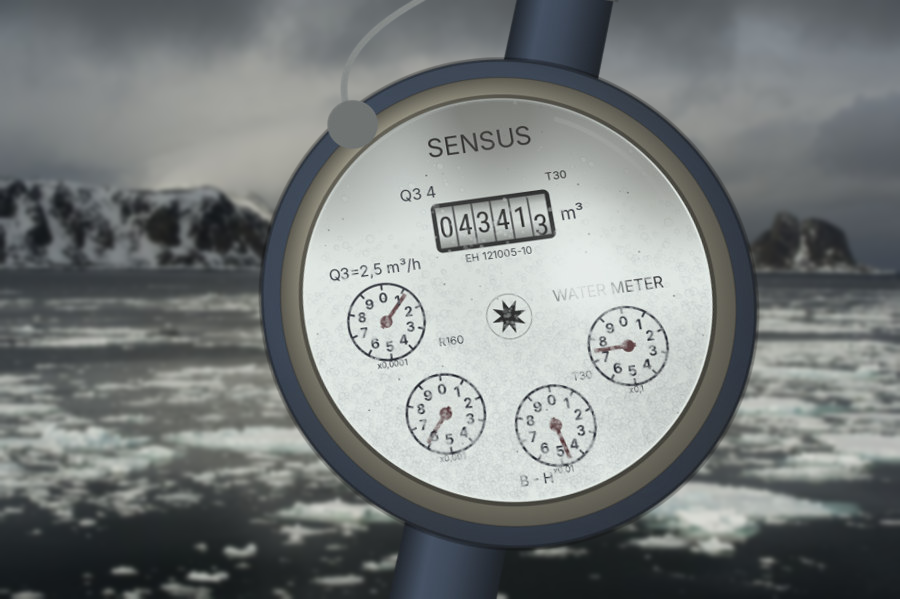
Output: 43412.7461,m³
